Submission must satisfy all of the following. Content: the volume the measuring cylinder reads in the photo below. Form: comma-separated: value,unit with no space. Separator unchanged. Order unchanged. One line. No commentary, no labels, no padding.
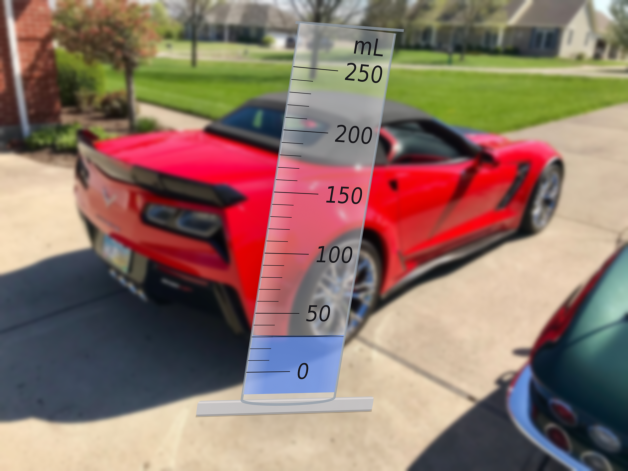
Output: 30,mL
